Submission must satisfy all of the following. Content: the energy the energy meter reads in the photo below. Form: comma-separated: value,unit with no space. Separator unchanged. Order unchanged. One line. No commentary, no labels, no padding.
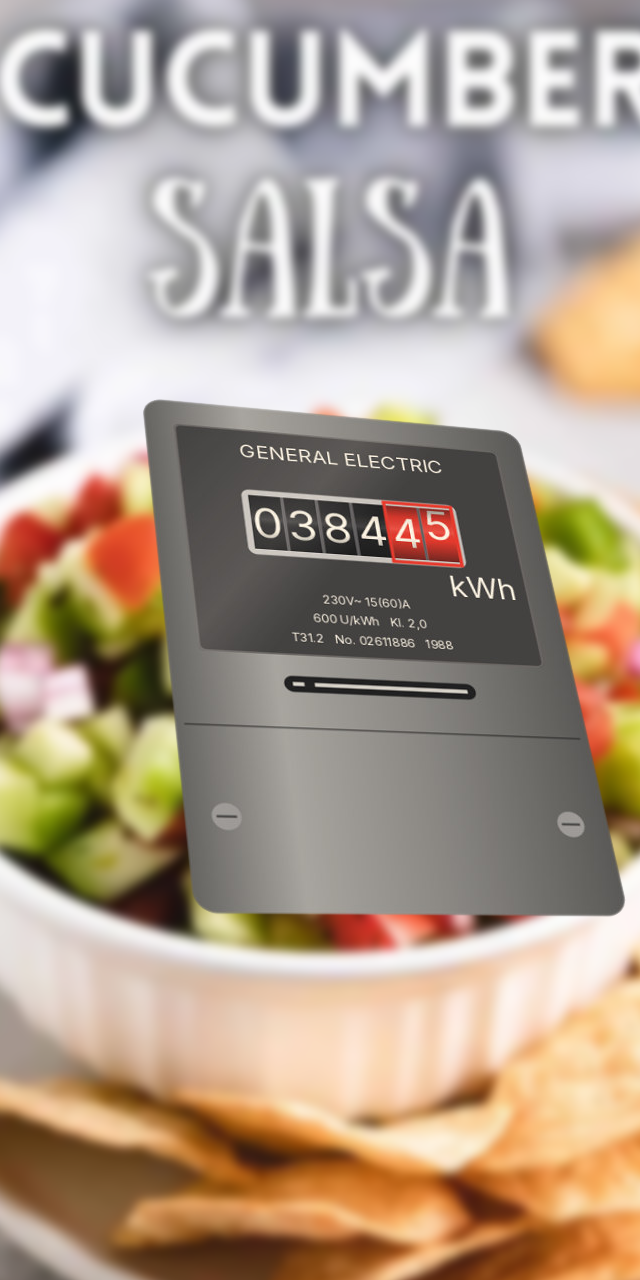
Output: 384.45,kWh
